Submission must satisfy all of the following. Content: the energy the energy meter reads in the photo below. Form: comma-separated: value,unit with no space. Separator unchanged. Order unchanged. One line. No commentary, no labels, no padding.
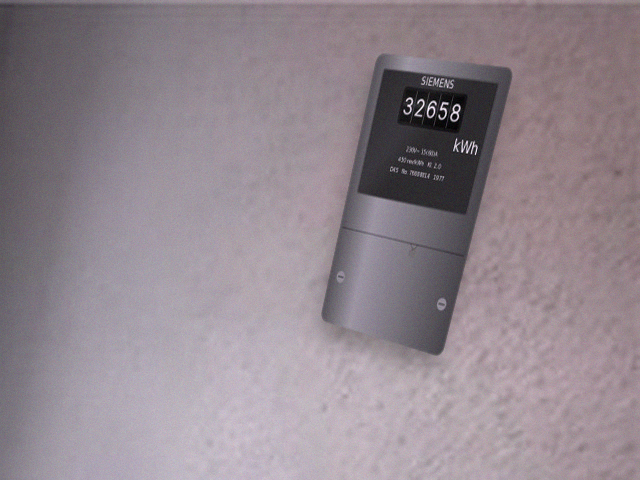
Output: 32658,kWh
